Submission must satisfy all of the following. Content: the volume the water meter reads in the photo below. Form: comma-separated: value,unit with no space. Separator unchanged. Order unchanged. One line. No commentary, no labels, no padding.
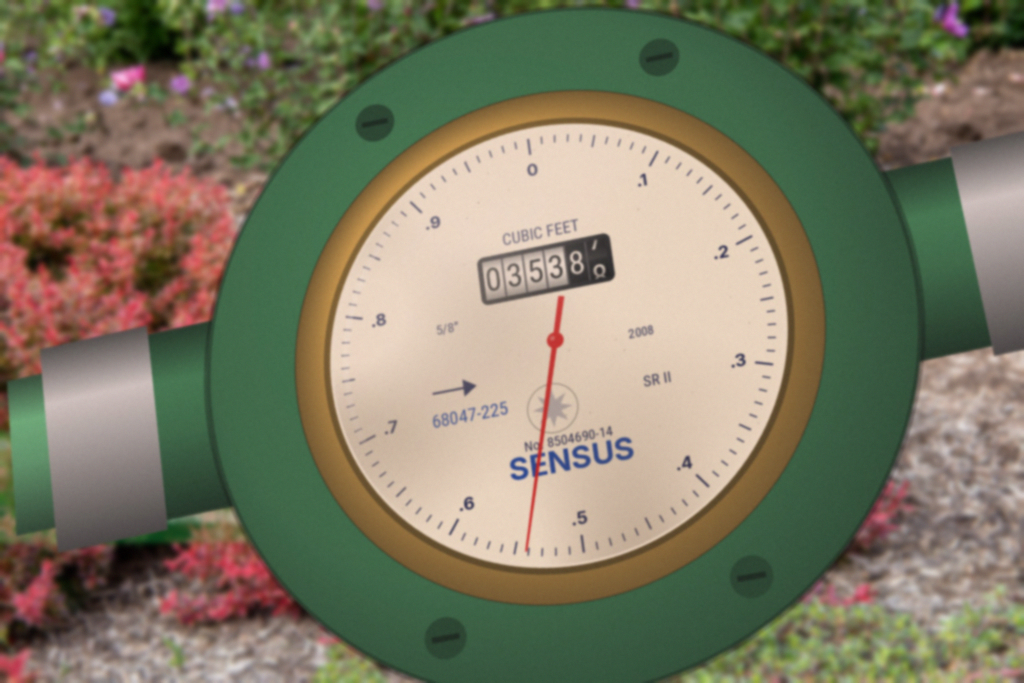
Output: 35387.54,ft³
